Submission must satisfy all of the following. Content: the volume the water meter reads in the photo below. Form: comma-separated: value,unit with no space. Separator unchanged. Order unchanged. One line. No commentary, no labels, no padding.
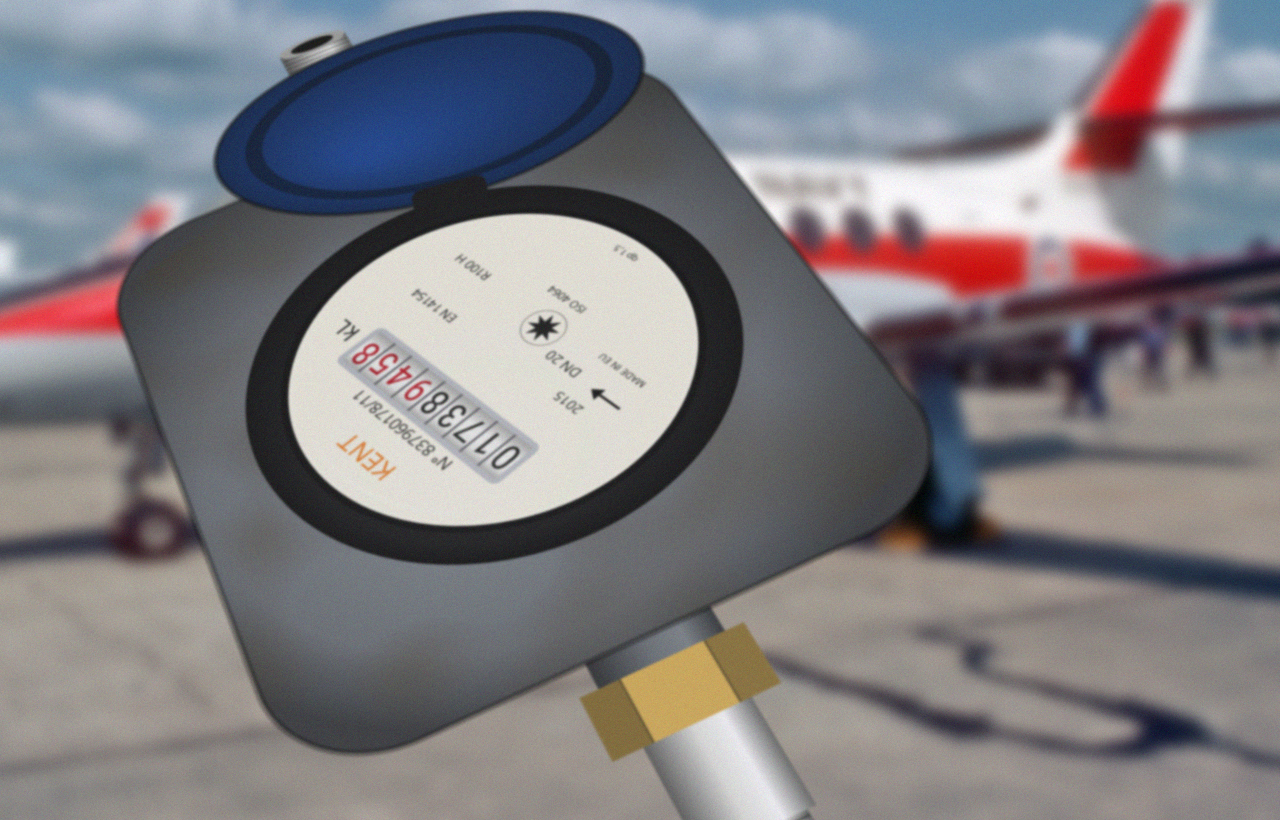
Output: 1738.9458,kL
